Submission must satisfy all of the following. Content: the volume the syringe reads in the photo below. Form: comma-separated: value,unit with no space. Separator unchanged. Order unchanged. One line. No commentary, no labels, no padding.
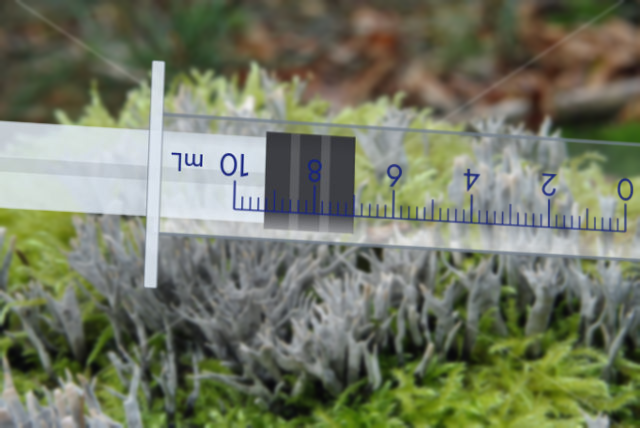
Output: 7,mL
